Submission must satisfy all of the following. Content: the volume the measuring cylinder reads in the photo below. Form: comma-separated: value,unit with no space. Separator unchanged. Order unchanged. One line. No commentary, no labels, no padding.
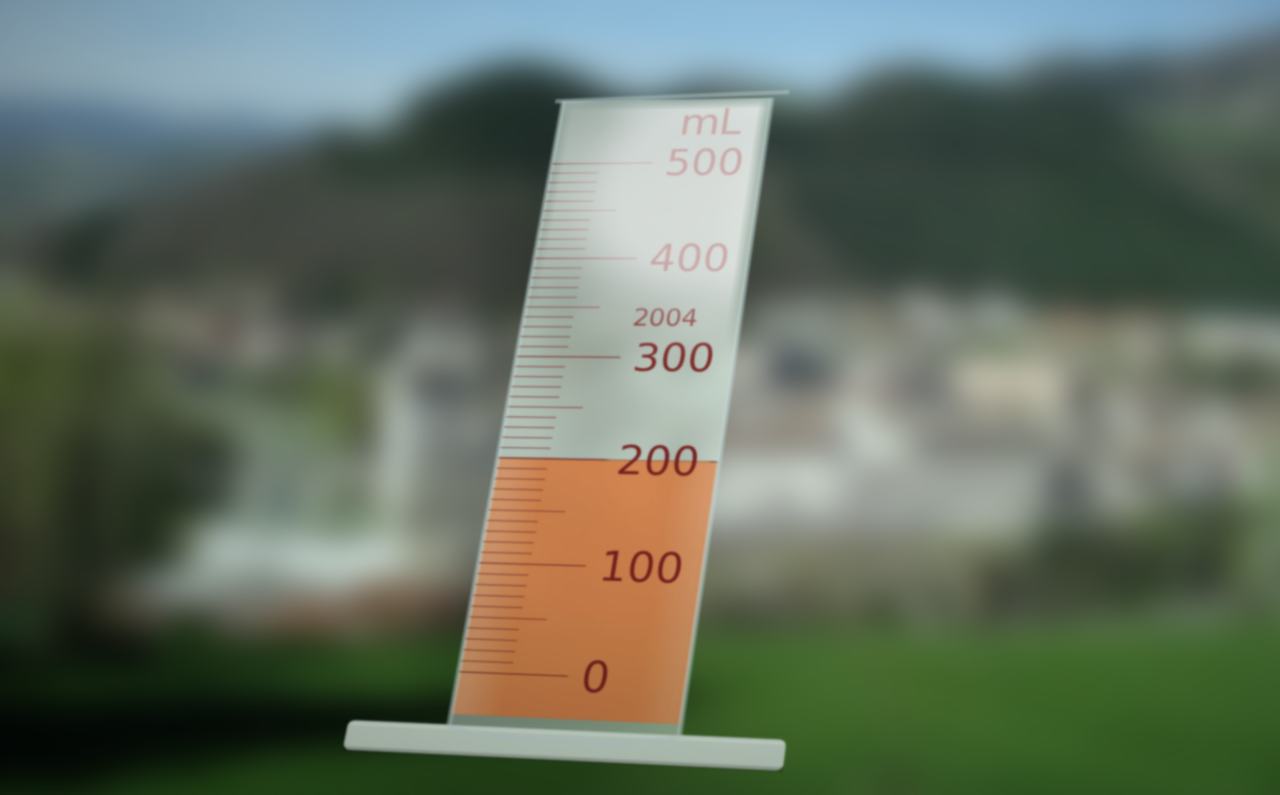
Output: 200,mL
